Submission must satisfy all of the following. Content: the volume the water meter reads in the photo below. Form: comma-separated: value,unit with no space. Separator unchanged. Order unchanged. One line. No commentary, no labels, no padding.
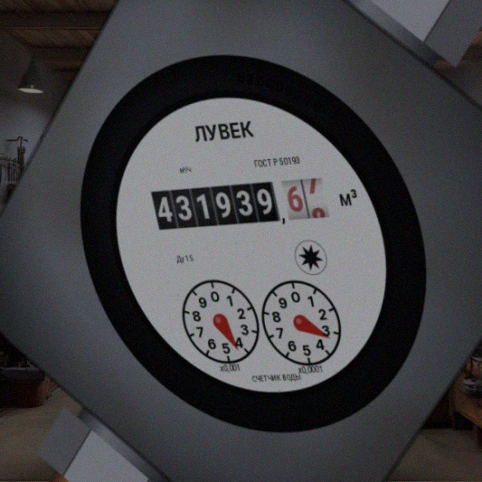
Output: 431939.6743,m³
